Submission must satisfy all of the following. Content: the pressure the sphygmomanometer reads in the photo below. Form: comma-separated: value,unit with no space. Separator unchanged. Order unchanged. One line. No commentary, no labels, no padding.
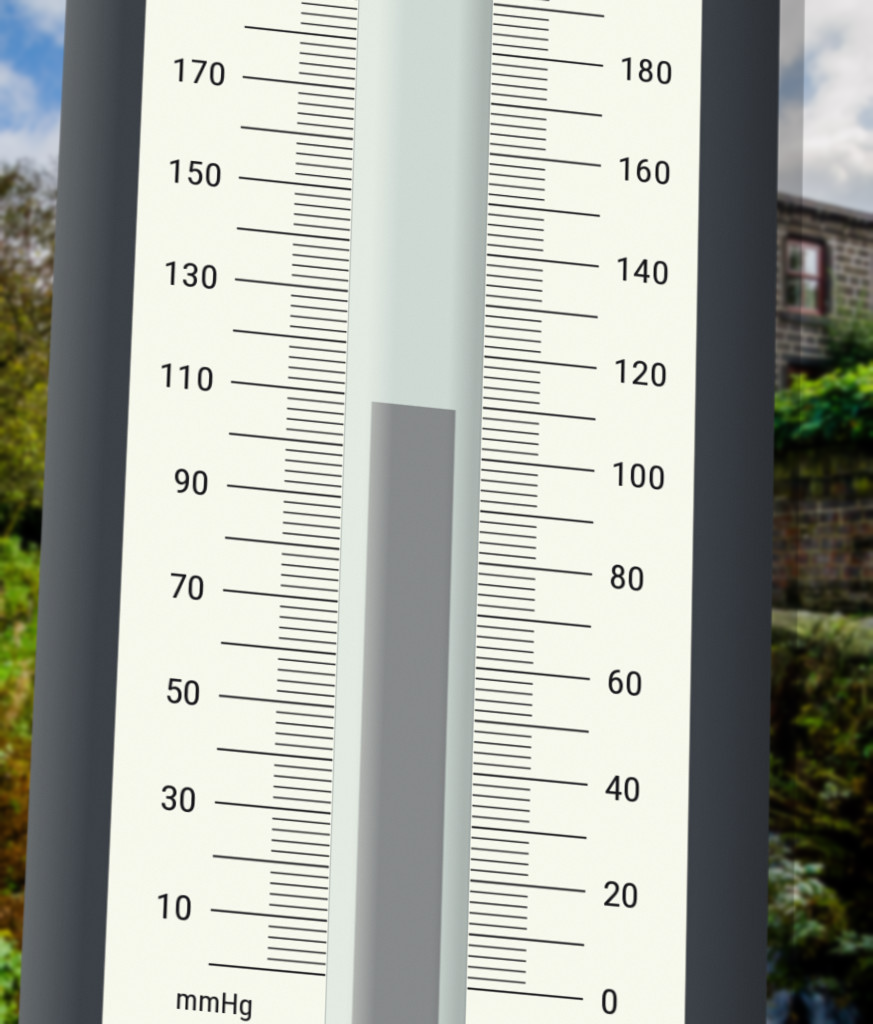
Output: 109,mmHg
